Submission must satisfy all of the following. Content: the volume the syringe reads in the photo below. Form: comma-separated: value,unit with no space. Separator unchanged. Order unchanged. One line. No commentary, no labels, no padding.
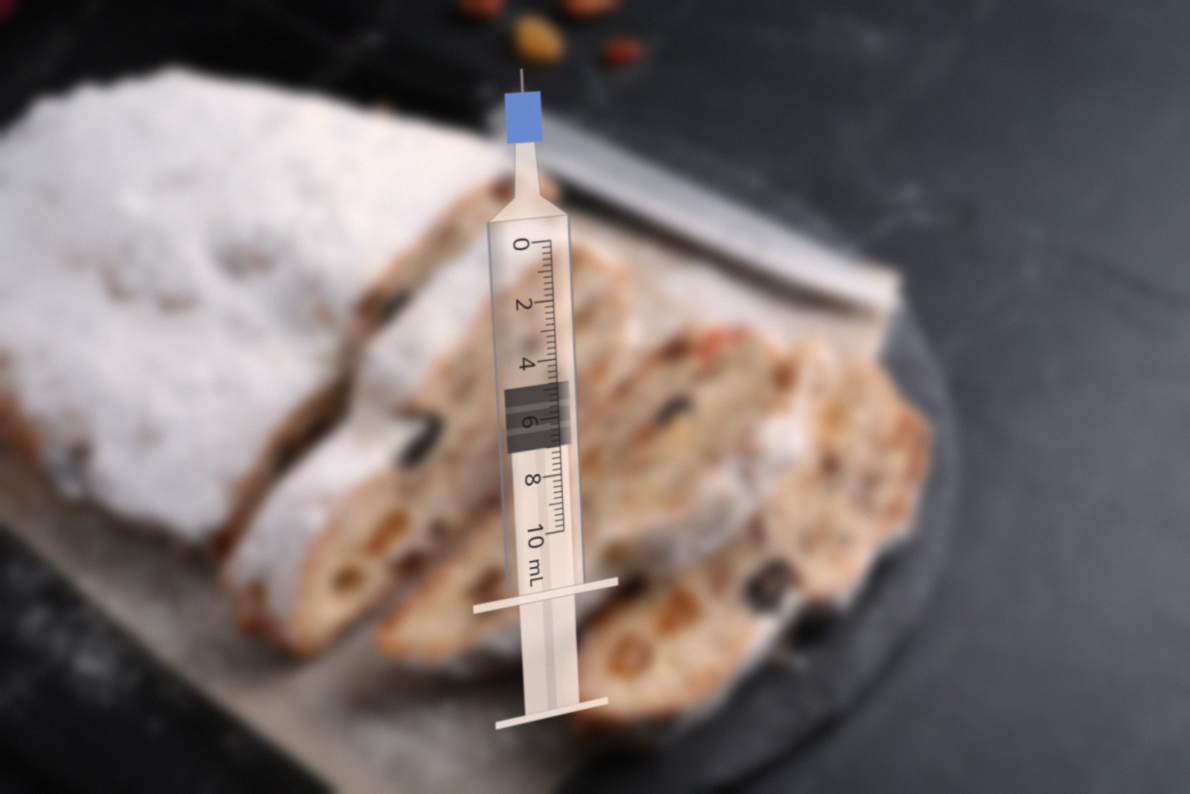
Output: 4.8,mL
